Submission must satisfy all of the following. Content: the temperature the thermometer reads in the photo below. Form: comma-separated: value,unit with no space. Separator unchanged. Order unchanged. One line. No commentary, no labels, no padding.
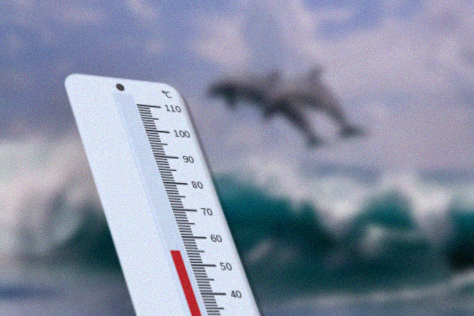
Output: 55,°C
